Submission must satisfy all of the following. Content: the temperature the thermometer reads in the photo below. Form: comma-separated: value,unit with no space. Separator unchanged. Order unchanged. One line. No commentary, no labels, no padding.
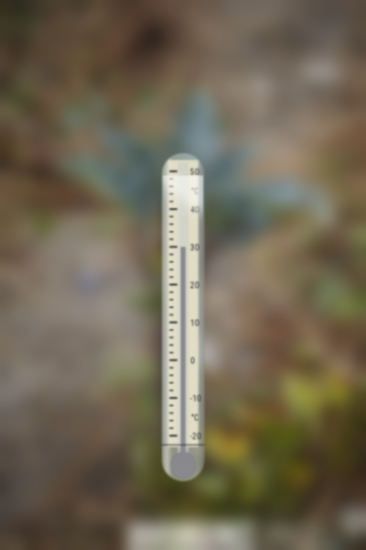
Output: 30,°C
